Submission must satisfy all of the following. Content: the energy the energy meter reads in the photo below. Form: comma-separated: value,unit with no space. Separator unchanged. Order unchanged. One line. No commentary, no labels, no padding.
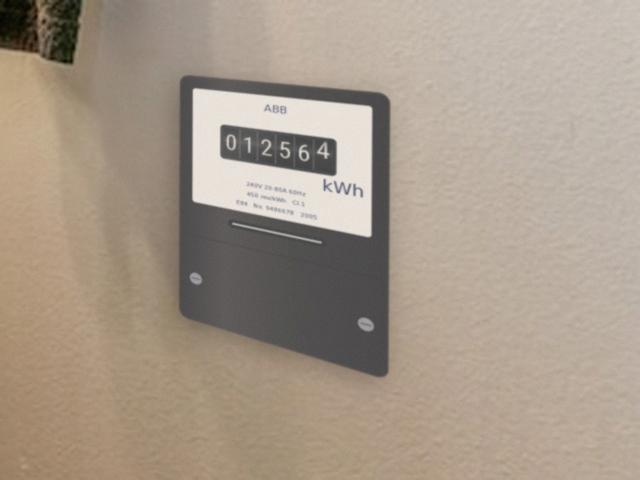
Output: 12564,kWh
